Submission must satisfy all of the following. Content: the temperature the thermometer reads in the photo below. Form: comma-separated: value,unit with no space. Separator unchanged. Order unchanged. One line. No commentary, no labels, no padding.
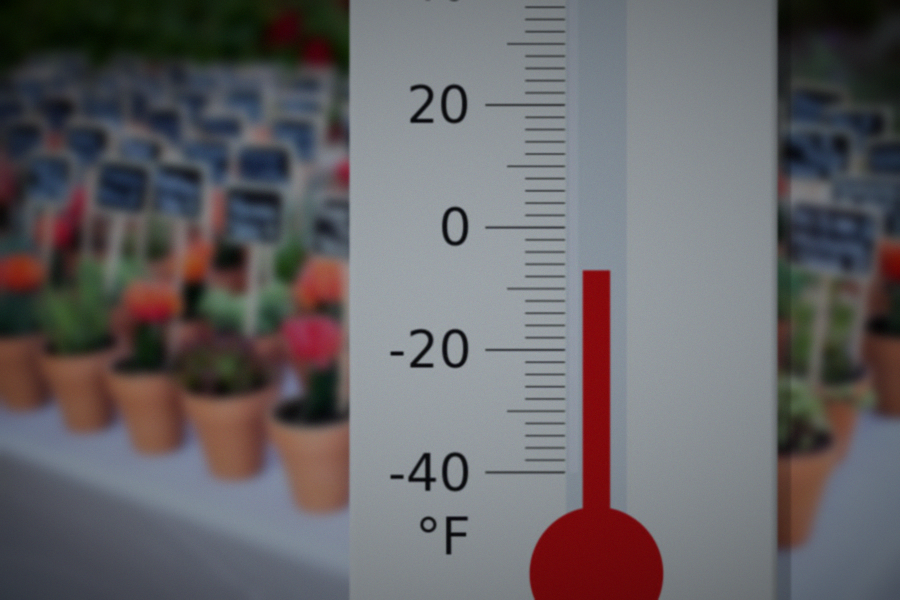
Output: -7,°F
